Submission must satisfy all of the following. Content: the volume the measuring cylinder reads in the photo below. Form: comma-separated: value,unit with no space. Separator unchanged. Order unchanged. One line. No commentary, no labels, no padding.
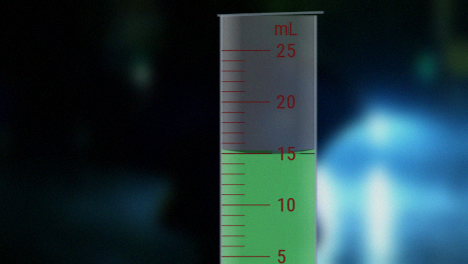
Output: 15,mL
